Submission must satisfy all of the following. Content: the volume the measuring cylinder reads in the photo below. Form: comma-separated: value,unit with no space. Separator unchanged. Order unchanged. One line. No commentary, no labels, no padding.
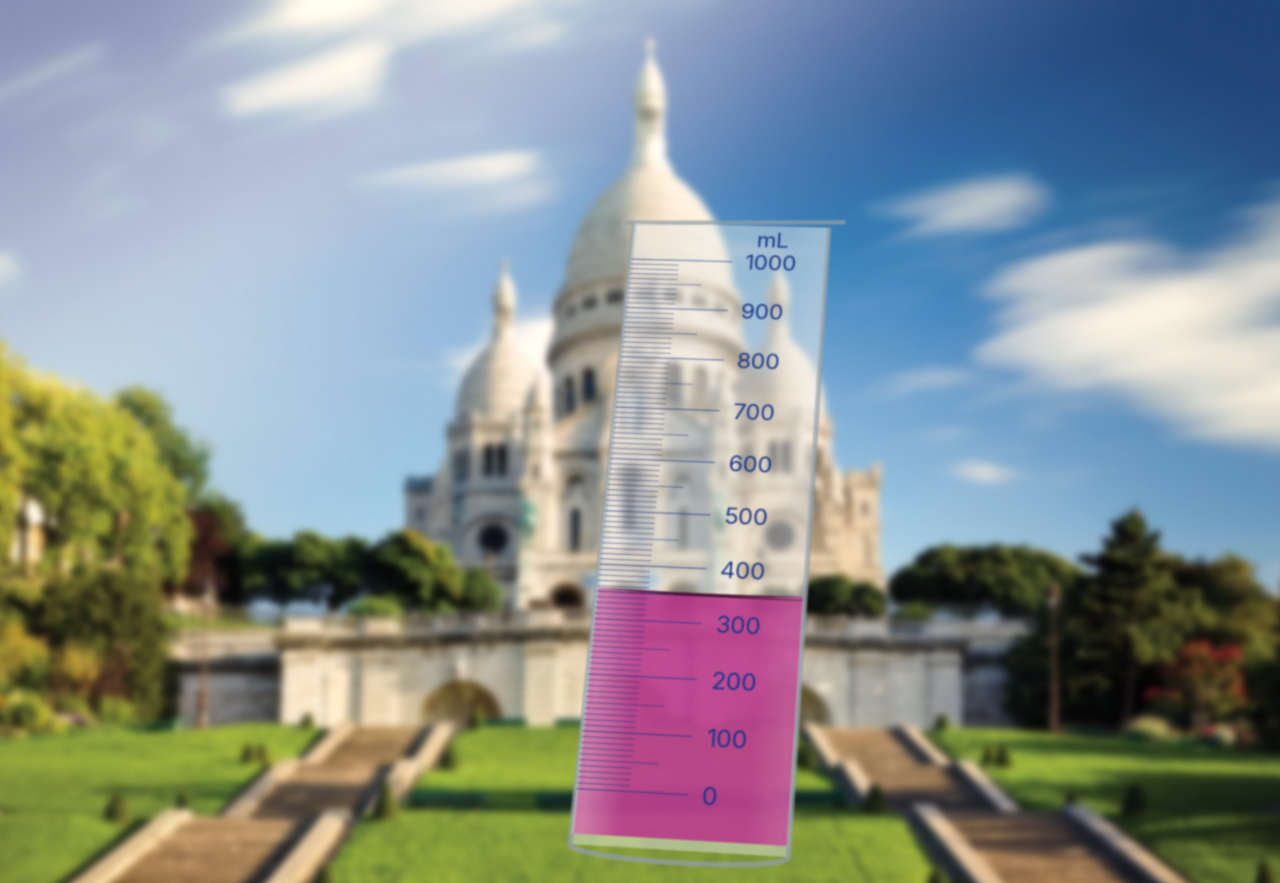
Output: 350,mL
